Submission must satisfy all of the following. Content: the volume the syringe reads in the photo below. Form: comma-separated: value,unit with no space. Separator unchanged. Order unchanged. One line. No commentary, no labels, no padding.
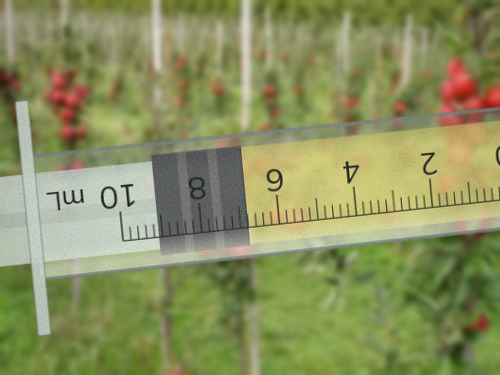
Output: 6.8,mL
